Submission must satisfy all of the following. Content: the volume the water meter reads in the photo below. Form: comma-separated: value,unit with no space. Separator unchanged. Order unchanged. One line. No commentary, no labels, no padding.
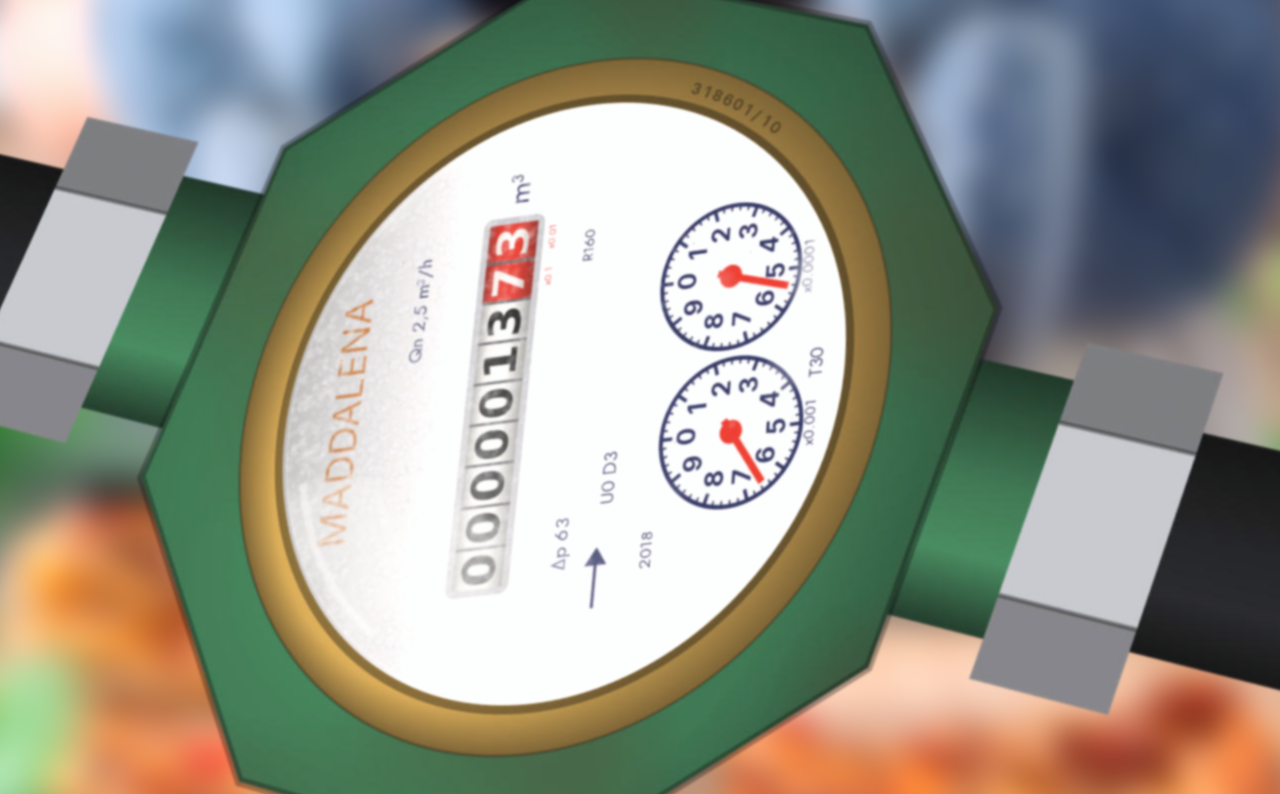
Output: 13.7365,m³
